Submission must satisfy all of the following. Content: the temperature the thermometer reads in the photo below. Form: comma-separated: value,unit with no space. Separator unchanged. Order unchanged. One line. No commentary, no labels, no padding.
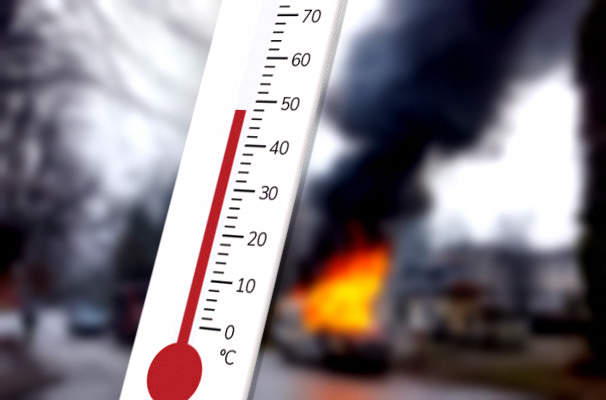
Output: 48,°C
